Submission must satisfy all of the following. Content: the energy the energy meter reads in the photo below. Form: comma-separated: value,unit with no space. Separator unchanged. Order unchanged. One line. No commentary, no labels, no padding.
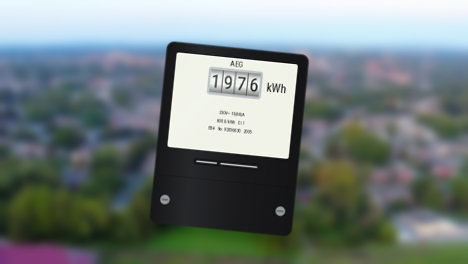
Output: 1976,kWh
